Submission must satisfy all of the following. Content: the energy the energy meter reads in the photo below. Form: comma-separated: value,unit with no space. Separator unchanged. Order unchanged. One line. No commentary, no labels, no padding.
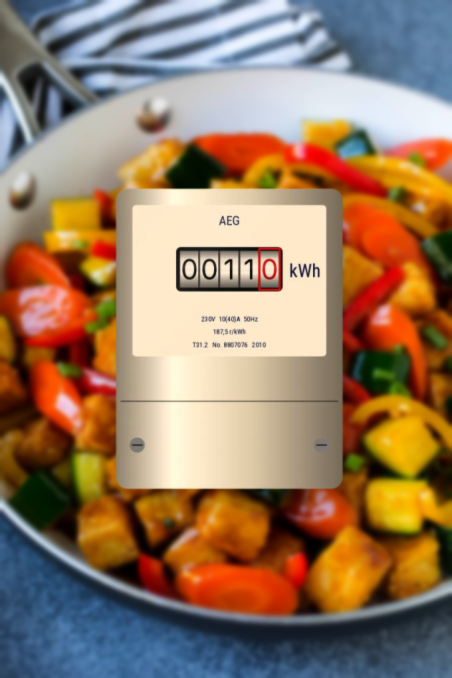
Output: 11.0,kWh
